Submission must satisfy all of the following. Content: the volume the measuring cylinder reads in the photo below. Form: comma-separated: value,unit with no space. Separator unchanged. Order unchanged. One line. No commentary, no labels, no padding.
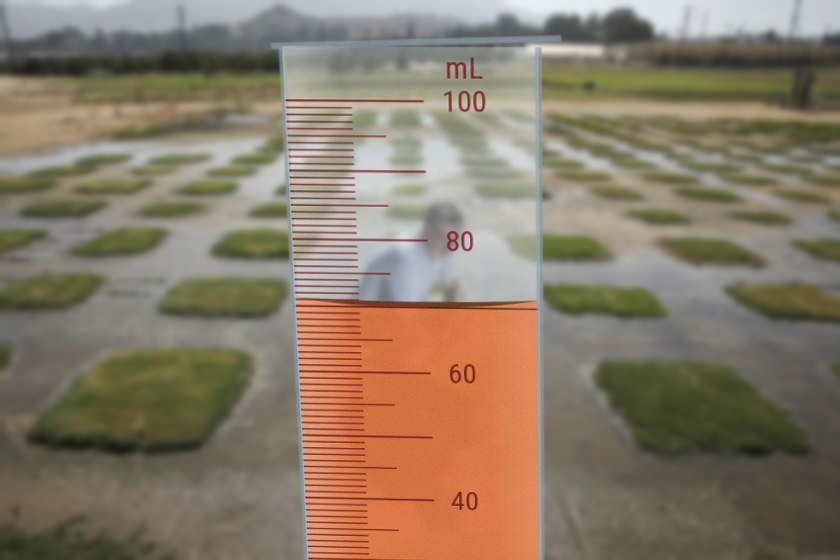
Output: 70,mL
